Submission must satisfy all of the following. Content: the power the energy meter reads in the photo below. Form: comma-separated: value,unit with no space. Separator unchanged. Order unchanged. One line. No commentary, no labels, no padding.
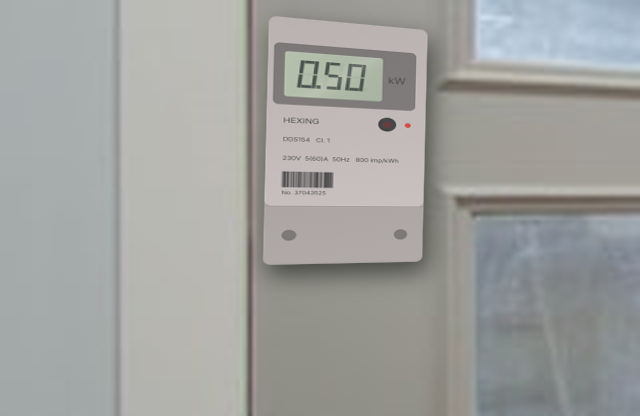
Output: 0.50,kW
